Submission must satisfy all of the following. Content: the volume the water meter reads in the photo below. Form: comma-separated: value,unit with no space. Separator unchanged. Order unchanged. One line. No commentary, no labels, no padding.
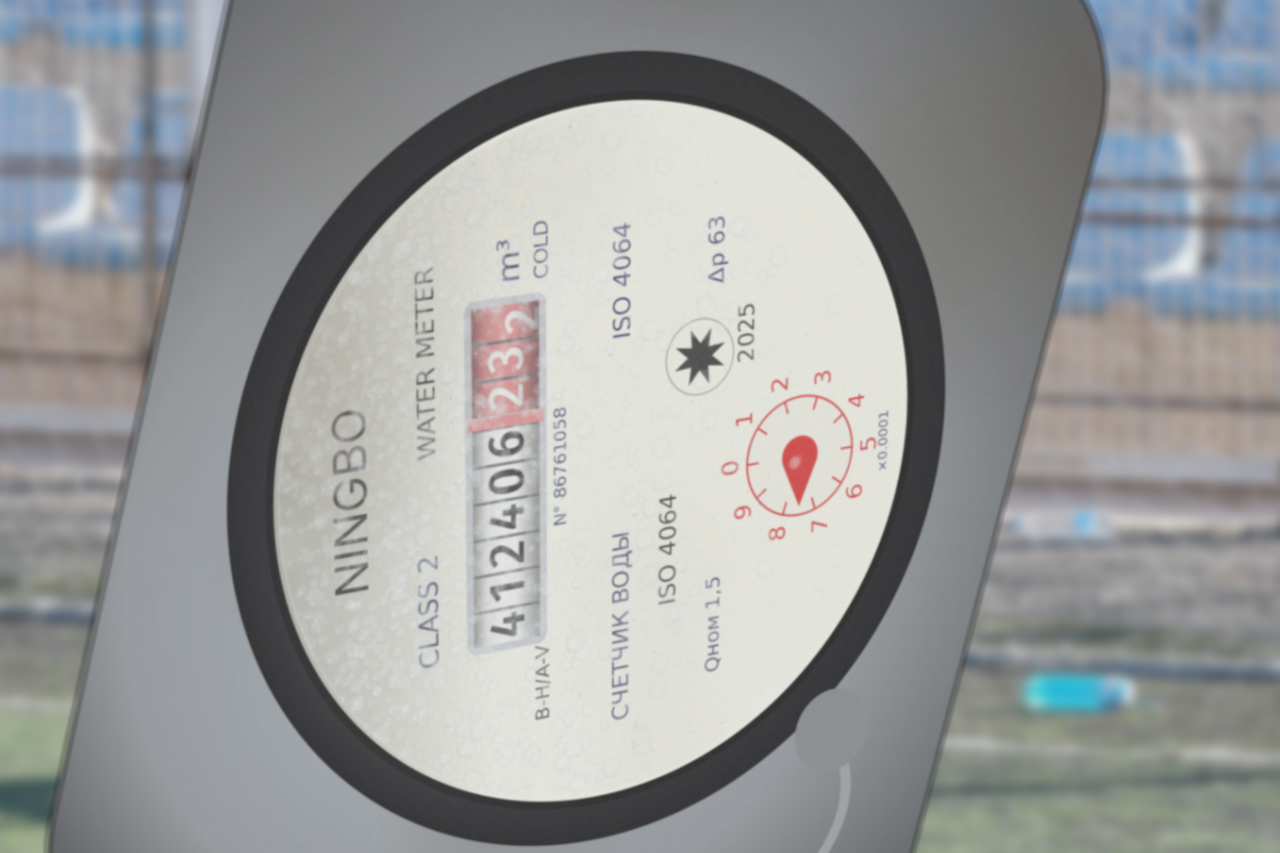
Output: 412406.2317,m³
